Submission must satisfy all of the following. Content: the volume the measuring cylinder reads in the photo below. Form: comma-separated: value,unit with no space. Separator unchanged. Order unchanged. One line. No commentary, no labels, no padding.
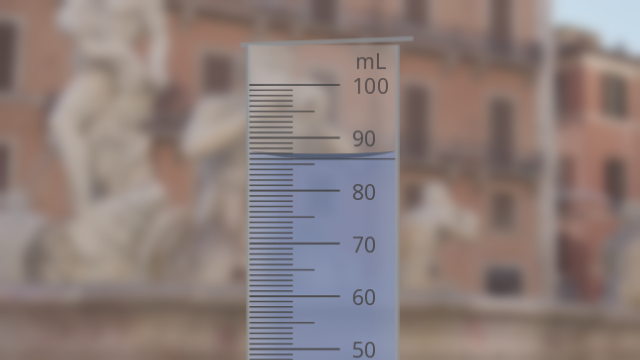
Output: 86,mL
